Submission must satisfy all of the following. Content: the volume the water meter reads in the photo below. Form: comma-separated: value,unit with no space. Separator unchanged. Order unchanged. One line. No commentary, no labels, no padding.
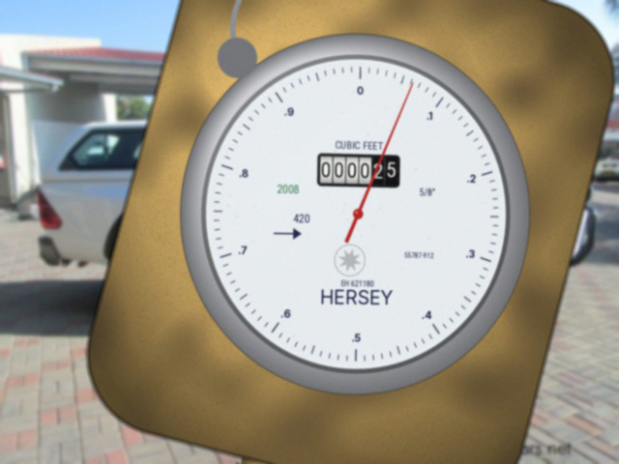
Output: 25.06,ft³
